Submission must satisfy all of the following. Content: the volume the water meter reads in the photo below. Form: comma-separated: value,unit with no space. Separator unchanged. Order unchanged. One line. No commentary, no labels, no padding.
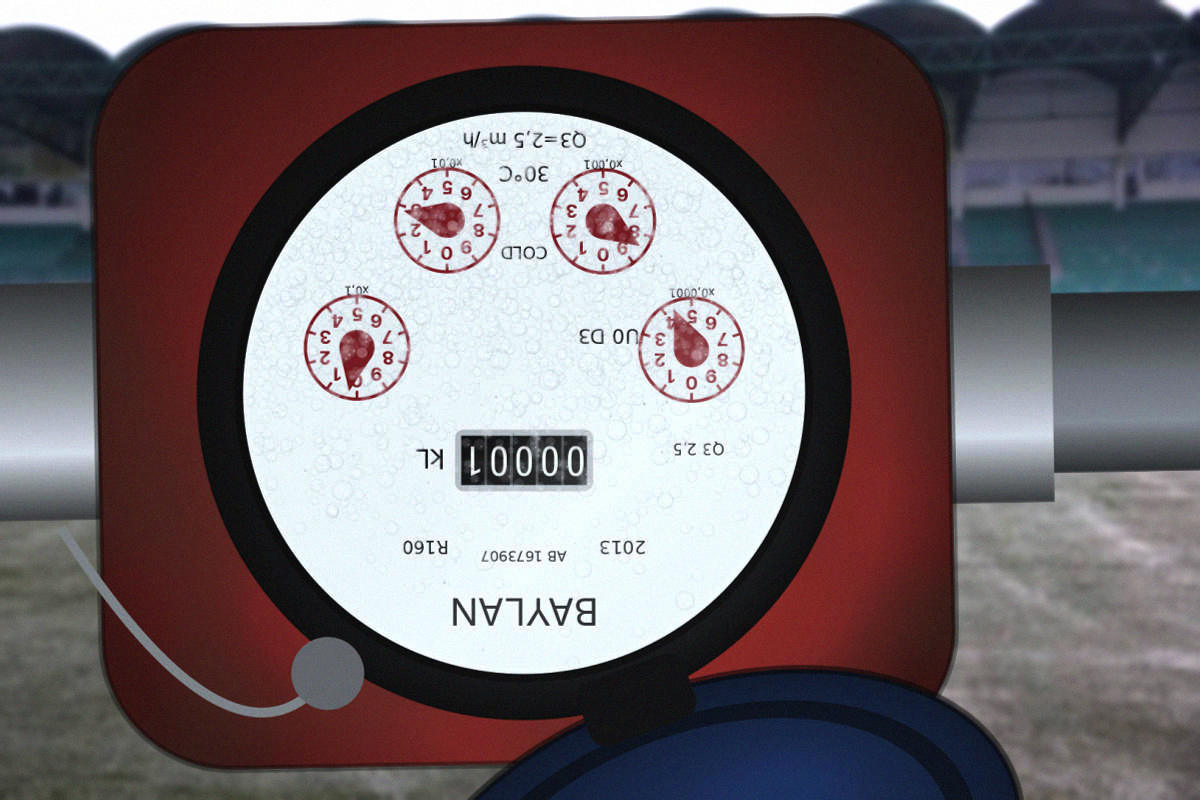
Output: 1.0284,kL
